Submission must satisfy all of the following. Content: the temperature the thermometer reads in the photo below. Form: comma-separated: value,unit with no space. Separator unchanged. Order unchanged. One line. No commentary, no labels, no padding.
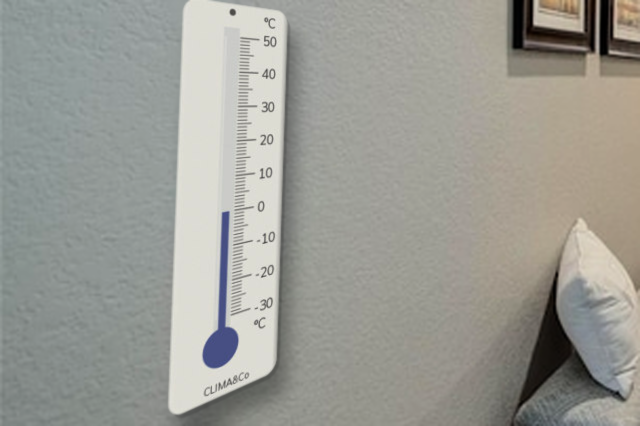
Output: 0,°C
